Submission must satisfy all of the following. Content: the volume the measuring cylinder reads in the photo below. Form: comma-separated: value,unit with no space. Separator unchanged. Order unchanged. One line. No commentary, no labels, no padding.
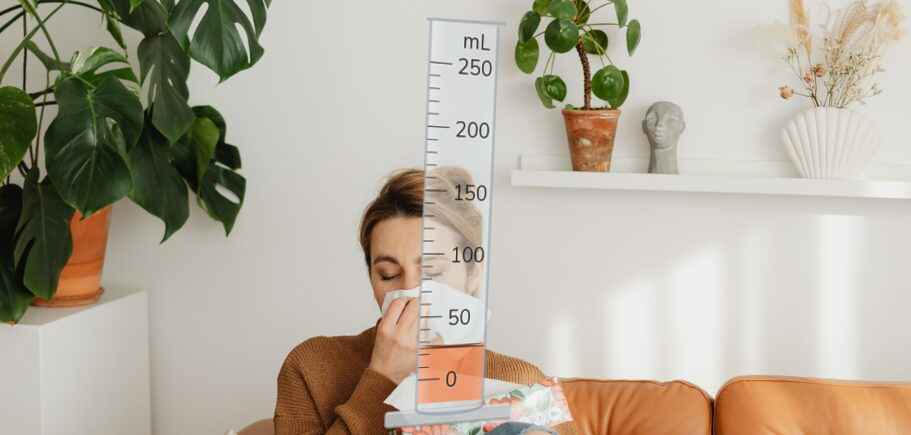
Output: 25,mL
